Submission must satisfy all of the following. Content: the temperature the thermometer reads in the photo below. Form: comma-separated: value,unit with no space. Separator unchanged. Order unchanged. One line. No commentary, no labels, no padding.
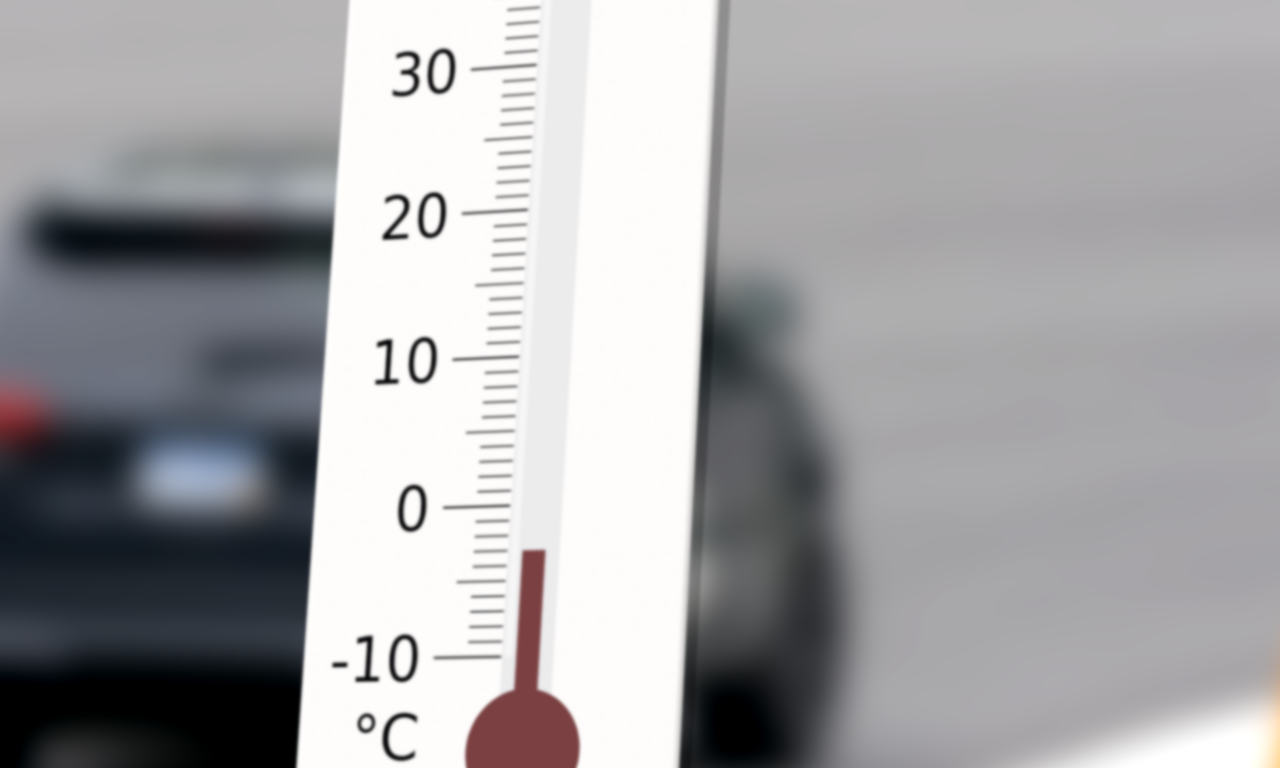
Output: -3,°C
